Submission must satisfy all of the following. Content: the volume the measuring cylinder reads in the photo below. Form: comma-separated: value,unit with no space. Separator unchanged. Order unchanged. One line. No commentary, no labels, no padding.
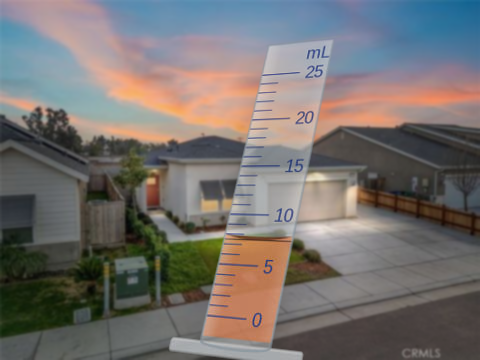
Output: 7.5,mL
